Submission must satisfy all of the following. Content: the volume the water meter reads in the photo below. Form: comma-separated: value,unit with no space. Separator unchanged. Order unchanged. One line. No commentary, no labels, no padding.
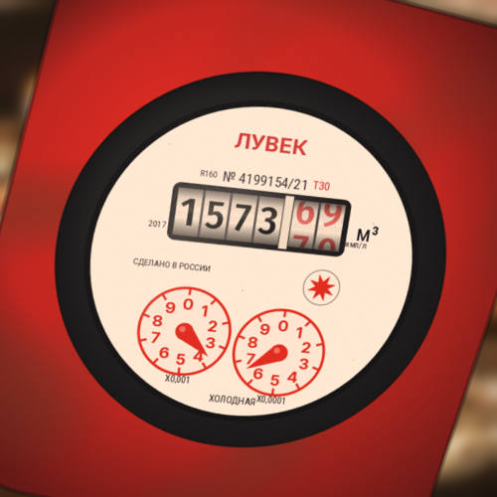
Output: 1573.6936,m³
